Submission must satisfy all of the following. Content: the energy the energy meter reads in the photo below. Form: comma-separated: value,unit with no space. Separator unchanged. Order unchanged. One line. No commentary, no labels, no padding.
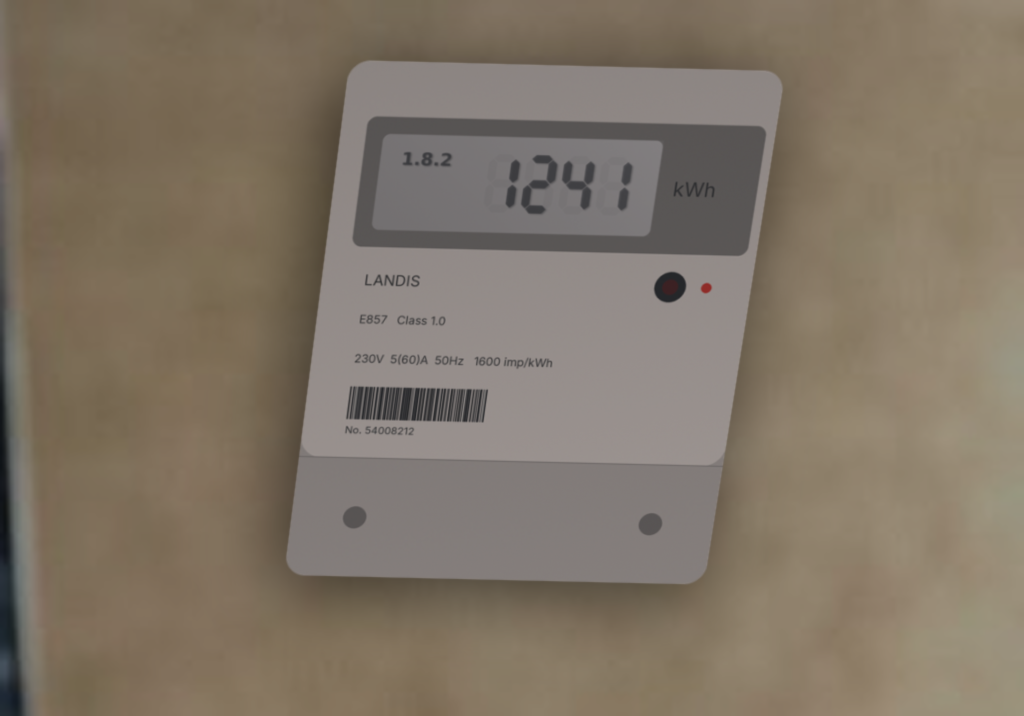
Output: 1241,kWh
